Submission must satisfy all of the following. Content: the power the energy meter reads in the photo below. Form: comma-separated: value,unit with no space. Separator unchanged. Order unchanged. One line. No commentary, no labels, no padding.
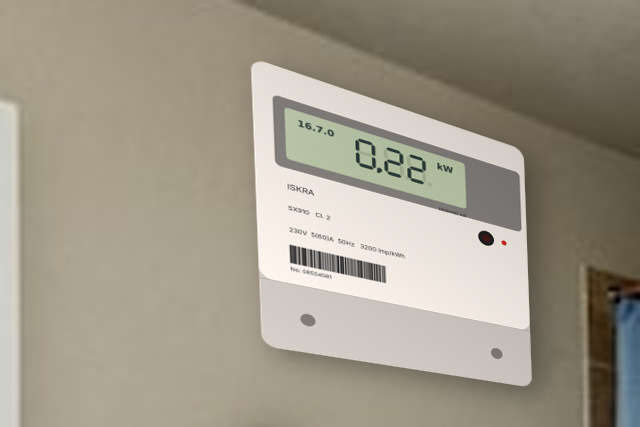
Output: 0.22,kW
